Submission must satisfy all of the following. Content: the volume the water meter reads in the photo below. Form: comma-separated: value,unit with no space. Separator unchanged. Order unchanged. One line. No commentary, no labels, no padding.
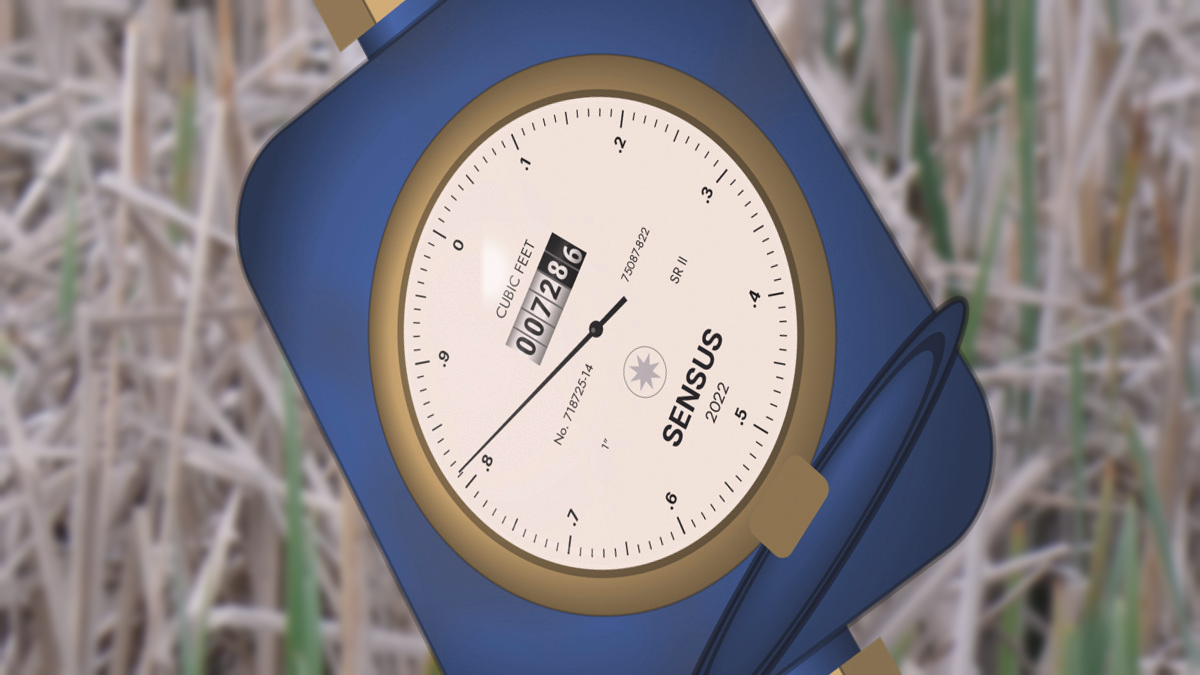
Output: 7285.81,ft³
